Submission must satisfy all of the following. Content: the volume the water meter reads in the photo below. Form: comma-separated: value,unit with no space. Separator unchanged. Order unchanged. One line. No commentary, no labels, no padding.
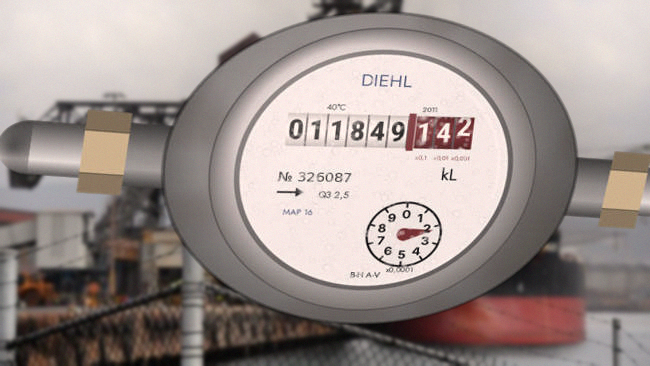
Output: 11849.1422,kL
